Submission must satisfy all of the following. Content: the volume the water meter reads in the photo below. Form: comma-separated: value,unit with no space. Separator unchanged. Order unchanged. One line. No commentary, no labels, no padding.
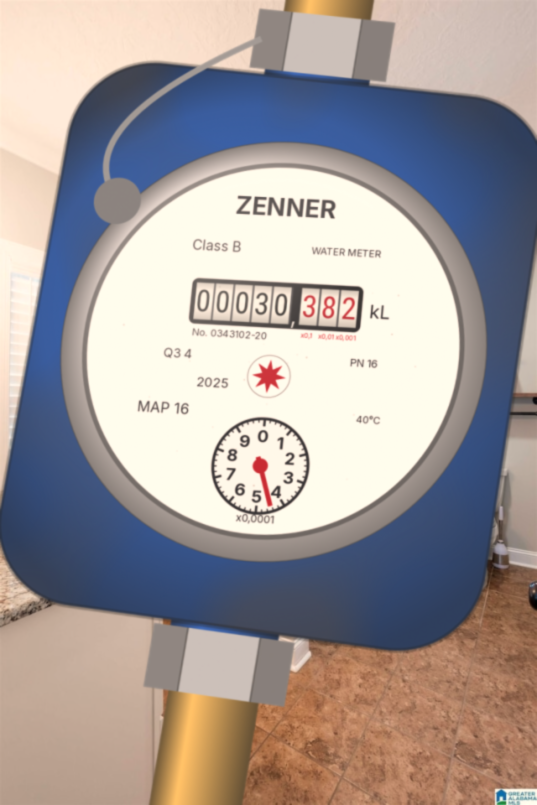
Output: 30.3824,kL
